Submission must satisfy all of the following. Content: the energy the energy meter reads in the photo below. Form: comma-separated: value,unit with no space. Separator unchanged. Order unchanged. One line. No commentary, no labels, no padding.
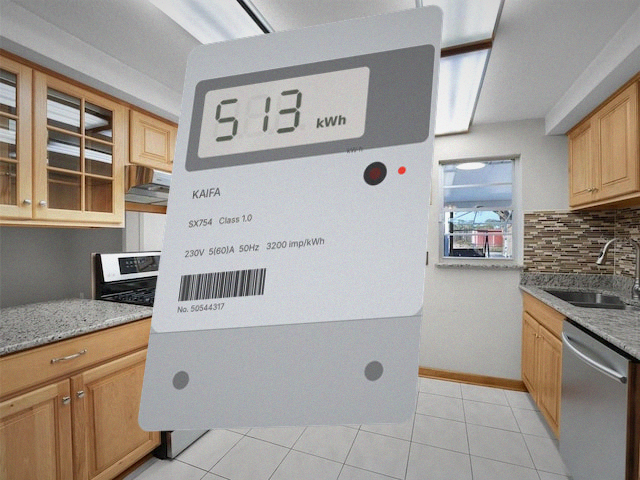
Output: 513,kWh
